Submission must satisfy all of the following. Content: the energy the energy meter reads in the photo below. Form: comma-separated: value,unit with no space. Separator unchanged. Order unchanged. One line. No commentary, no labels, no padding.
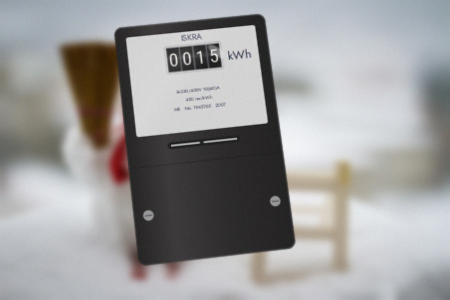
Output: 15,kWh
